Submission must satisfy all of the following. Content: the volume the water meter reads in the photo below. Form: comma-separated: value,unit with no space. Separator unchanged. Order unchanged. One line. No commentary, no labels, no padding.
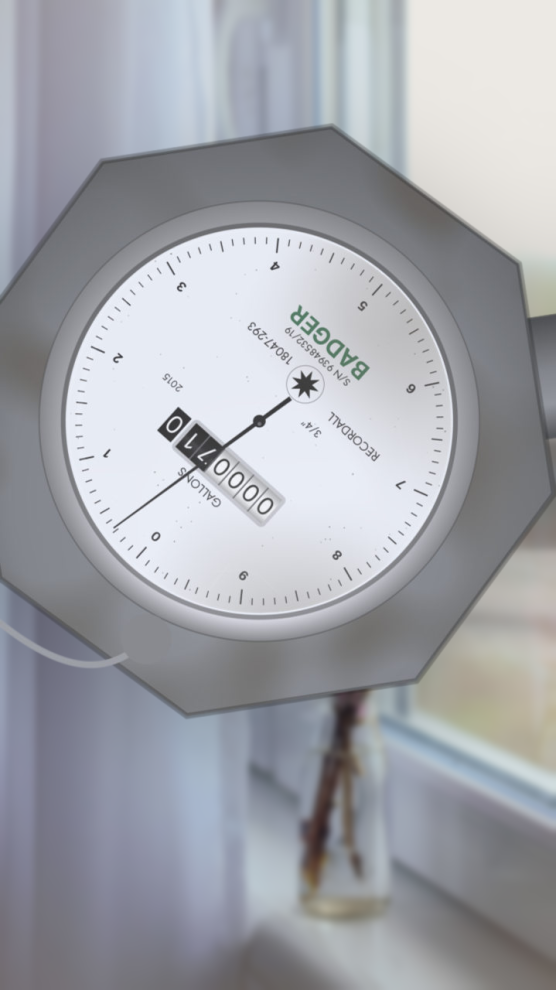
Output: 710.3,gal
